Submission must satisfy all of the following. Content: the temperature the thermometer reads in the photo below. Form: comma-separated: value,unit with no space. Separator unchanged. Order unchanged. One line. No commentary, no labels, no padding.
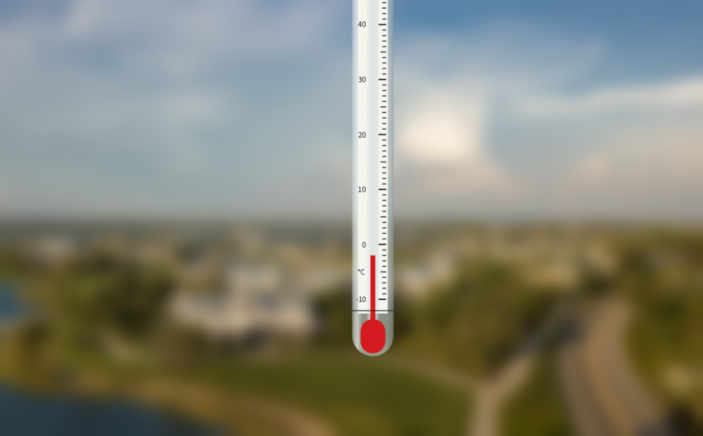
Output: -2,°C
